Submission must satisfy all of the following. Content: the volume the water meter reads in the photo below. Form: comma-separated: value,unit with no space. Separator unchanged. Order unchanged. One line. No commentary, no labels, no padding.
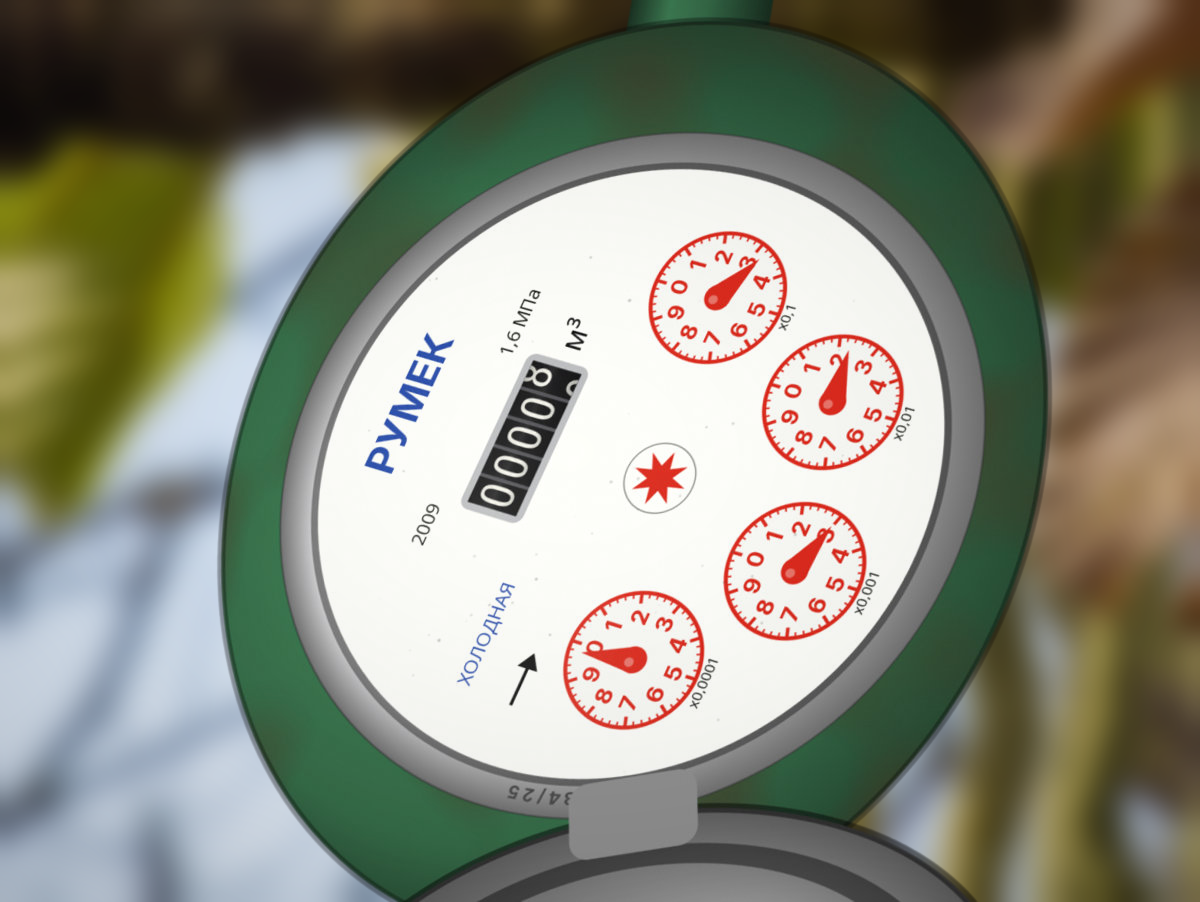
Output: 8.3229,m³
